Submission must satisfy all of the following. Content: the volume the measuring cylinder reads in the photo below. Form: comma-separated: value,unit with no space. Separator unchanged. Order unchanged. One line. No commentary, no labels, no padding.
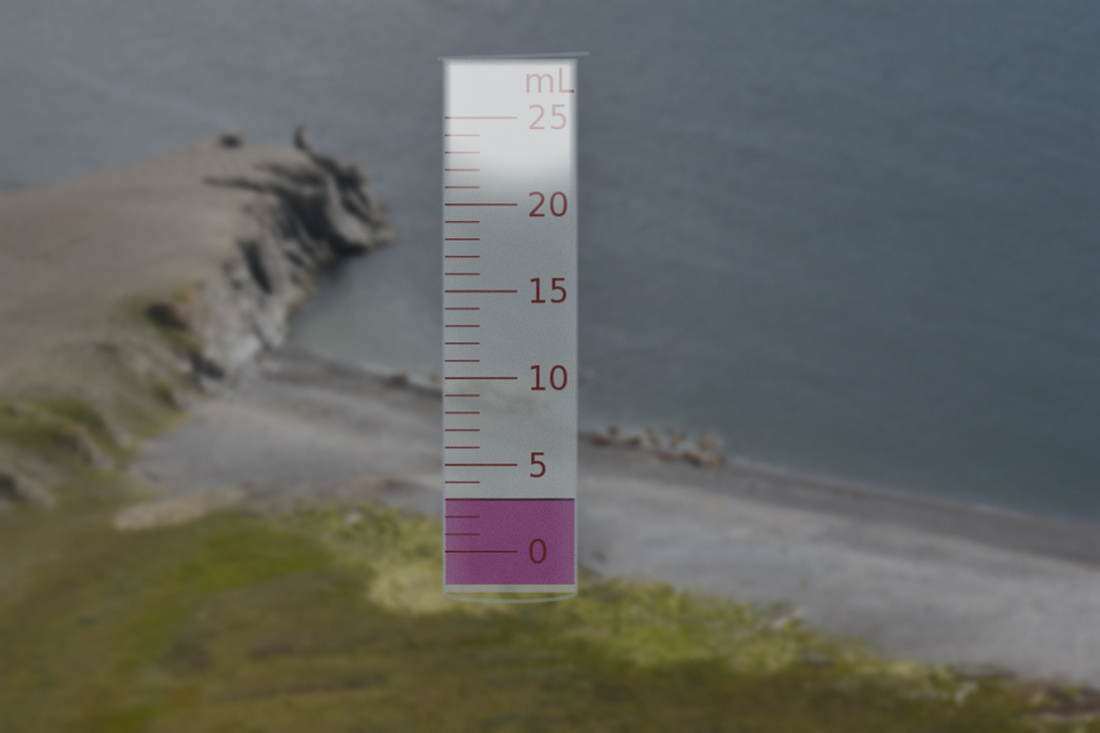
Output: 3,mL
